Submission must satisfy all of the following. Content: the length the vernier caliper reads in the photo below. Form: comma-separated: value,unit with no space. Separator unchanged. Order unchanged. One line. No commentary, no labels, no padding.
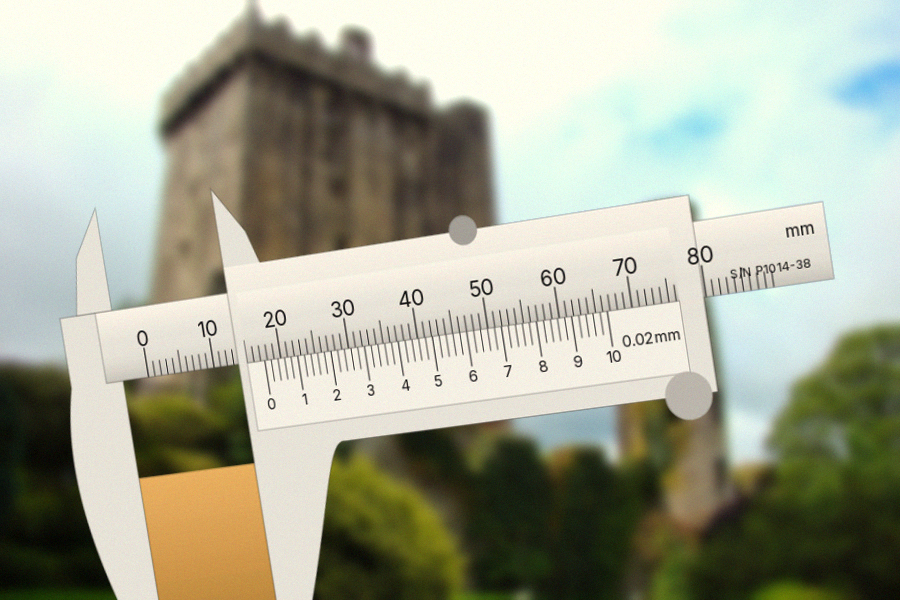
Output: 17.6,mm
